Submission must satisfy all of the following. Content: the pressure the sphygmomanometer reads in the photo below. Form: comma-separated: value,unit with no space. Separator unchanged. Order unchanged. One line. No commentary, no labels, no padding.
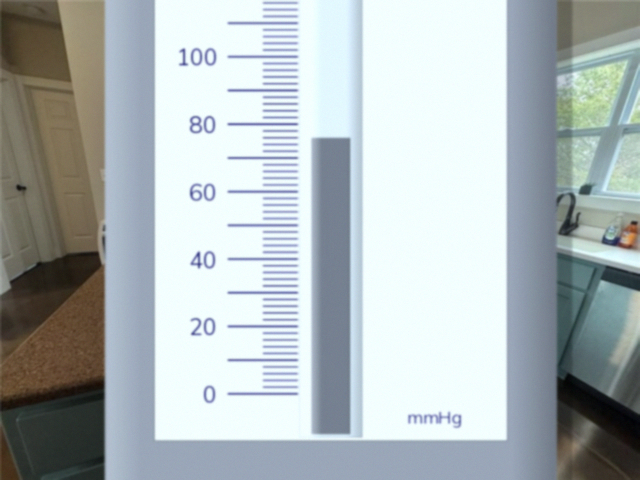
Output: 76,mmHg
